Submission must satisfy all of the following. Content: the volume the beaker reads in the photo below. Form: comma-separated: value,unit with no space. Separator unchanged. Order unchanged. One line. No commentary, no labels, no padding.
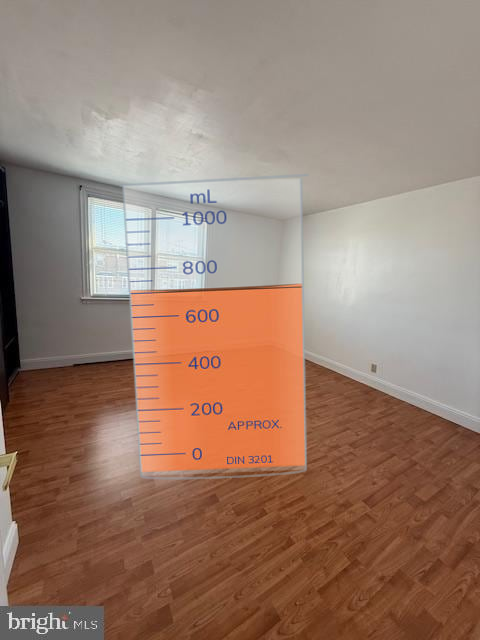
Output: 700,mL
